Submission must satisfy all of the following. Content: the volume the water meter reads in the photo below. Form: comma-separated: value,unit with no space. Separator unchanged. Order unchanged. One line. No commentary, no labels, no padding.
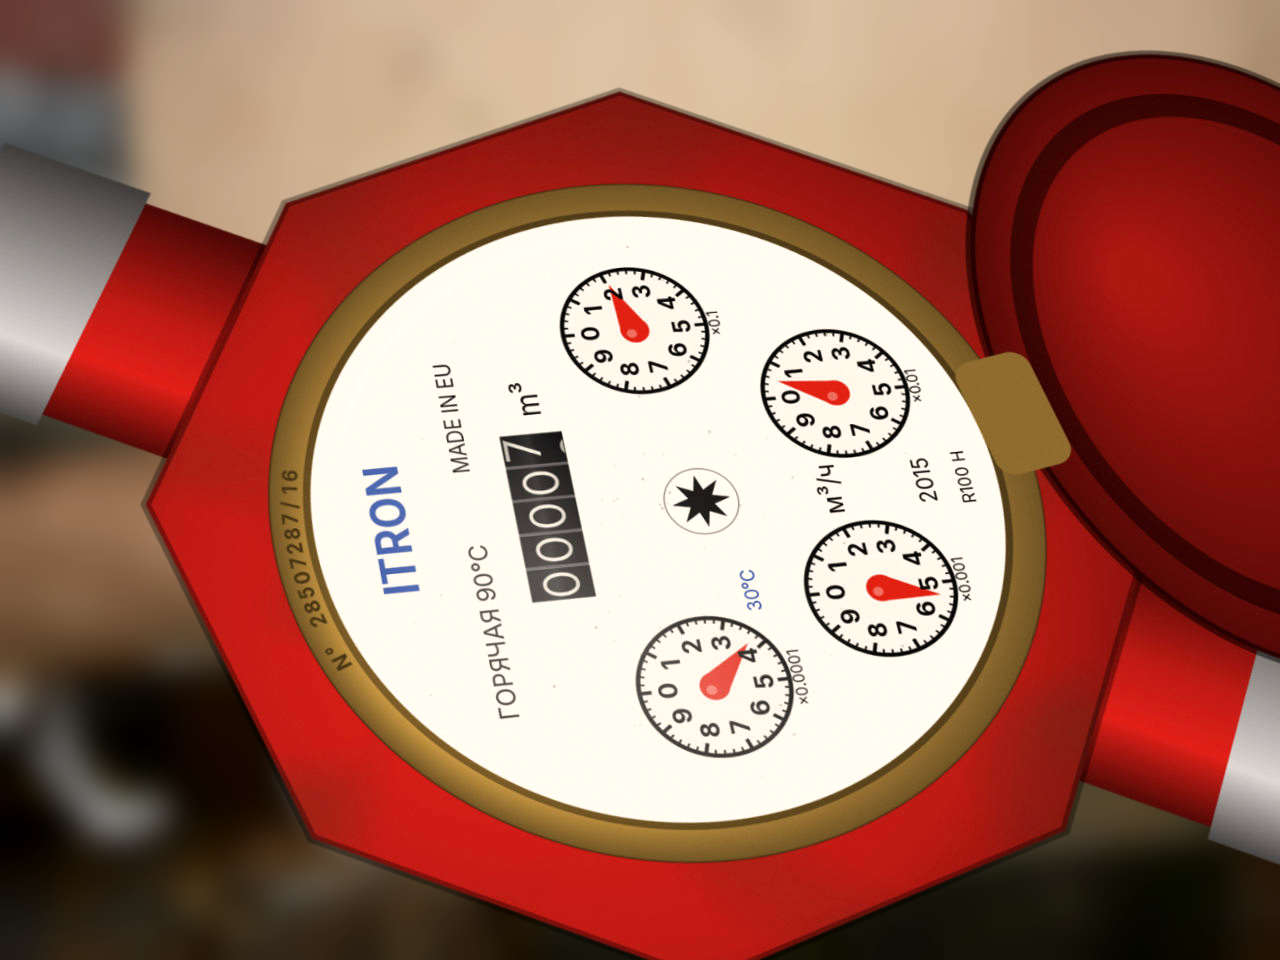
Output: 7.2053,m³
